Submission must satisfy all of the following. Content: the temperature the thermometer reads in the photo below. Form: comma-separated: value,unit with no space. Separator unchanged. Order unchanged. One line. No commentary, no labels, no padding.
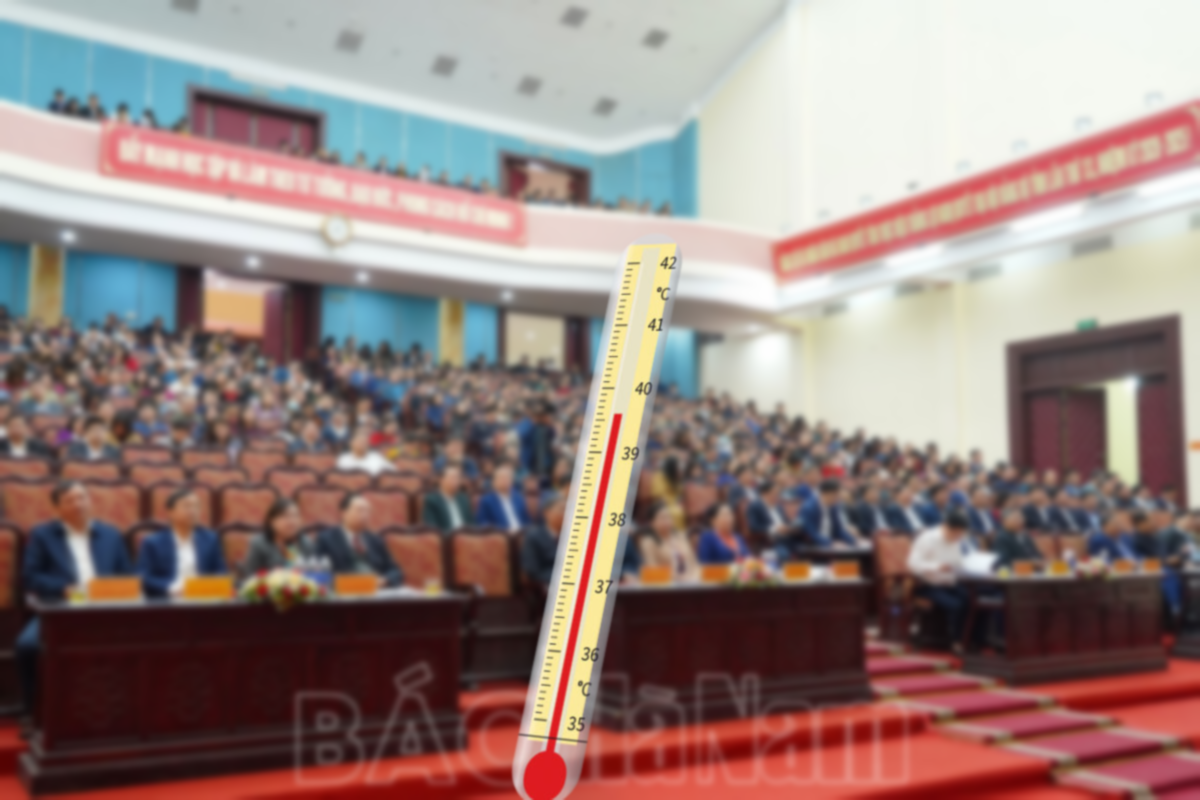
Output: 39.6,°C
